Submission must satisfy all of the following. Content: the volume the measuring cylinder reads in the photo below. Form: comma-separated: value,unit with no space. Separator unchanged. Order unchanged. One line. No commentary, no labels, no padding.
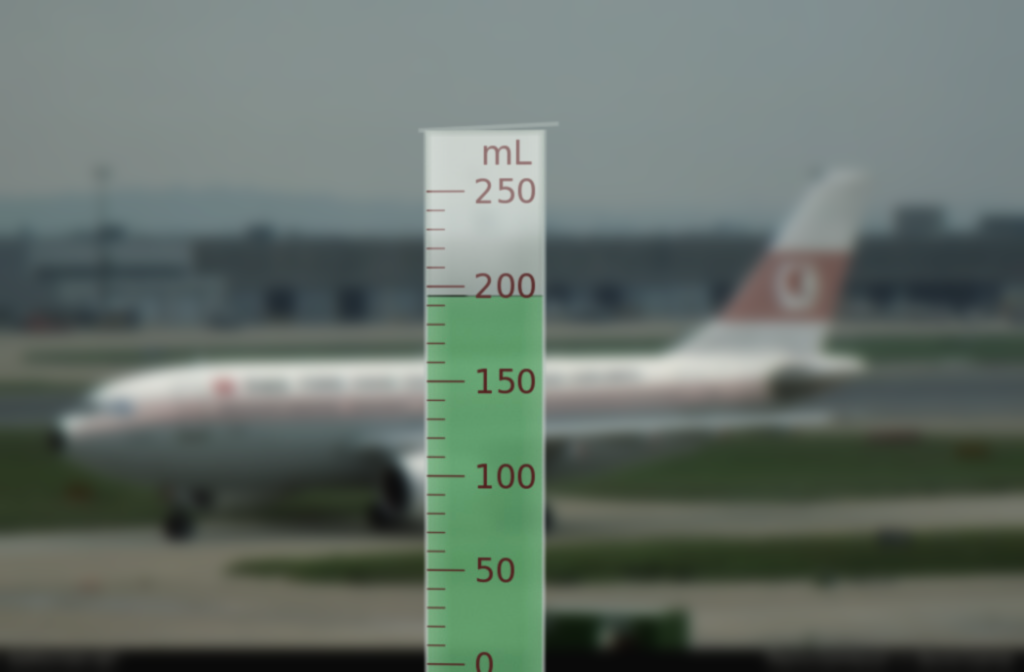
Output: 195,mL
